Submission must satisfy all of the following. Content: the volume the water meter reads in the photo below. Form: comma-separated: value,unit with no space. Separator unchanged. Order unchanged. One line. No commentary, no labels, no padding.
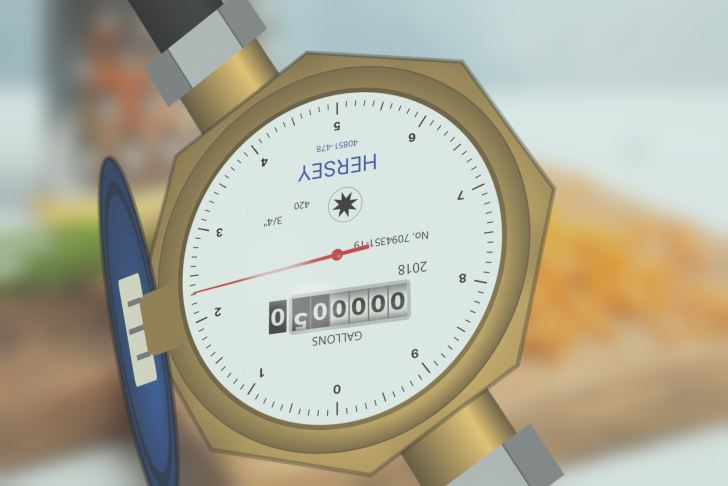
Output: 52.3,gal
